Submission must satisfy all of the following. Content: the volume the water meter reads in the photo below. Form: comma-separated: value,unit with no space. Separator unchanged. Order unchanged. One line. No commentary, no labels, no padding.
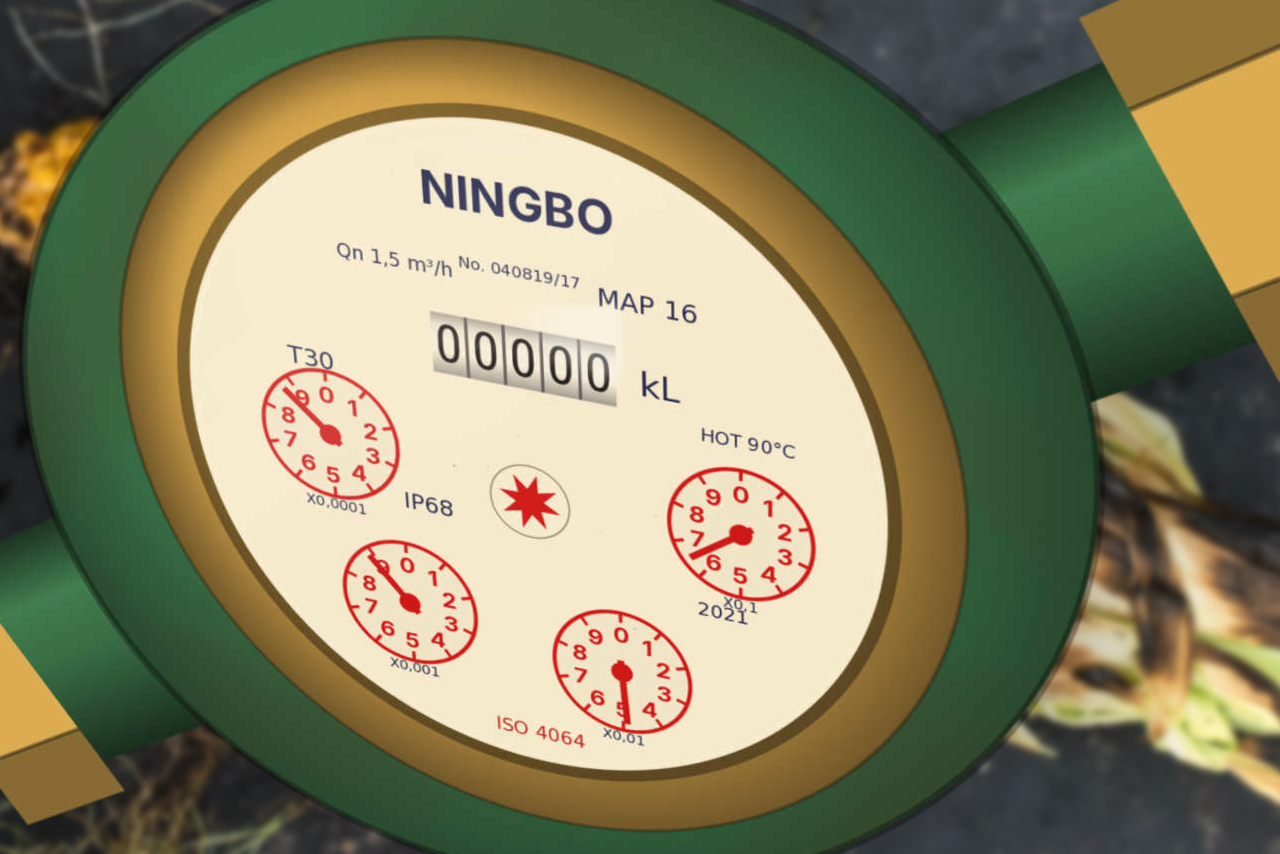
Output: 0.6488,kL
